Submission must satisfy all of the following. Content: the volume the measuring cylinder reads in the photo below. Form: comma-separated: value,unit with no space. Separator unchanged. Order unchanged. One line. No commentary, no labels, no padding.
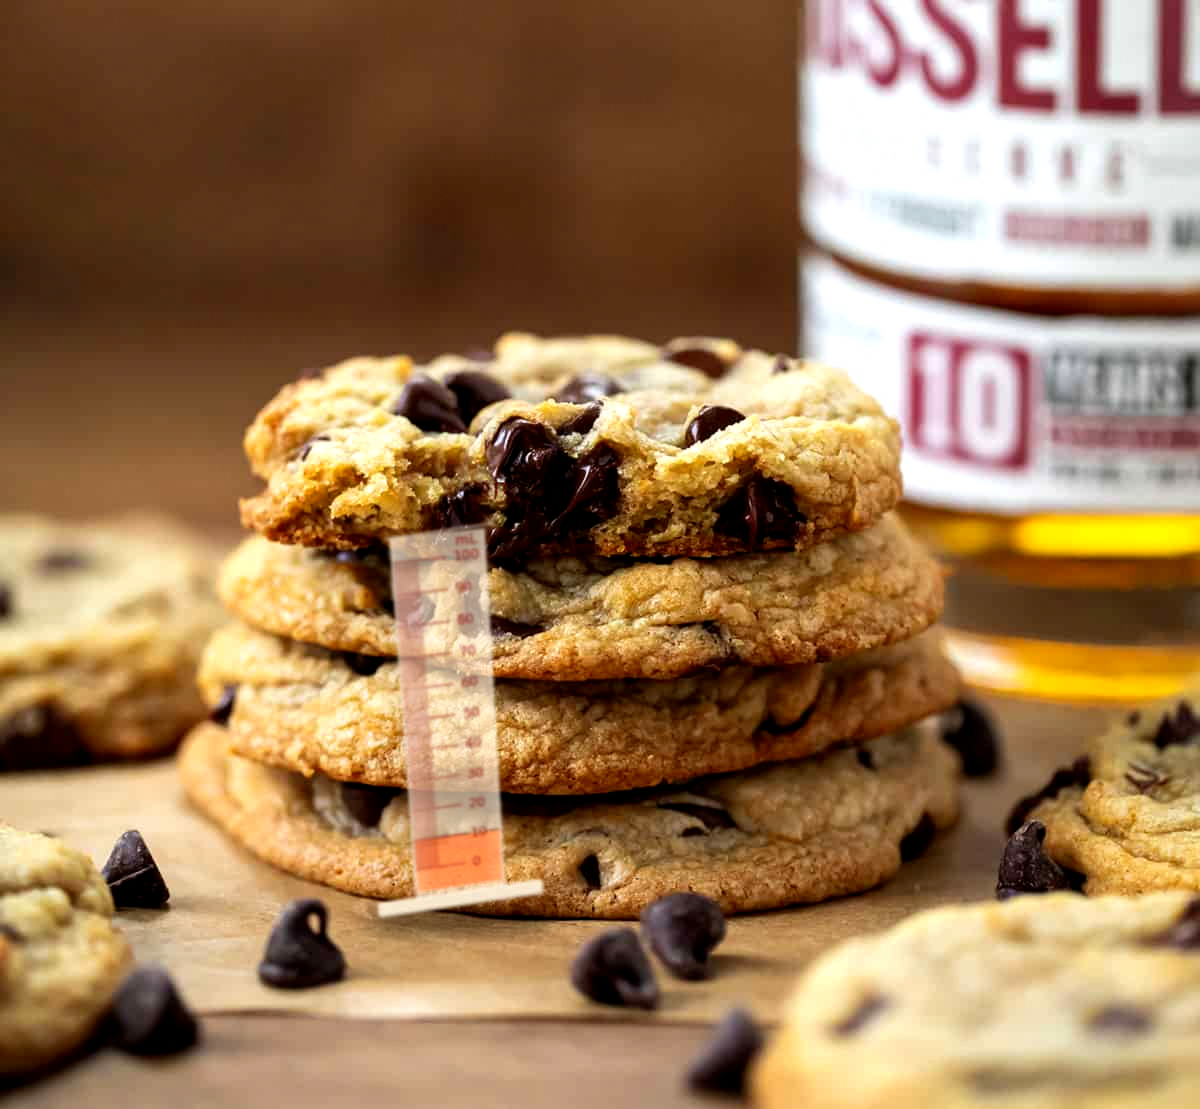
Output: 10,mL
